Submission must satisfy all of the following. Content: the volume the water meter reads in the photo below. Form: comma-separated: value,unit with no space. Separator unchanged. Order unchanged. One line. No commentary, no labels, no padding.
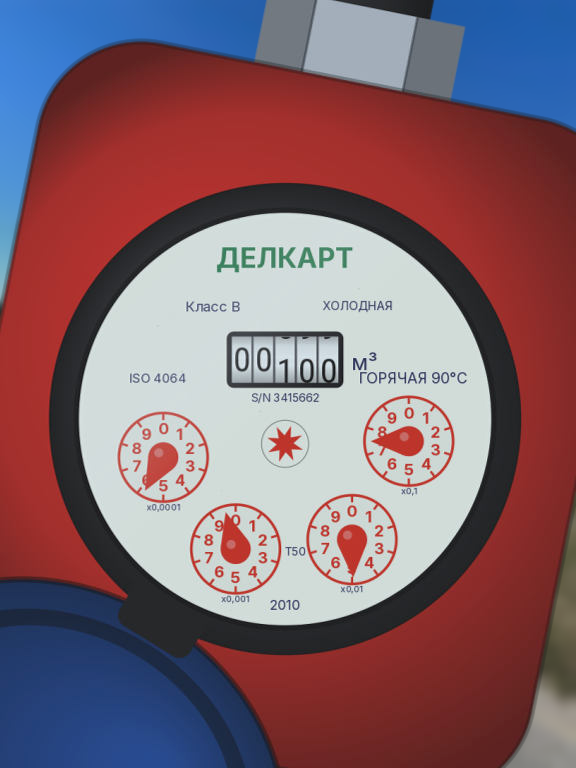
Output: 99.7495,m³
